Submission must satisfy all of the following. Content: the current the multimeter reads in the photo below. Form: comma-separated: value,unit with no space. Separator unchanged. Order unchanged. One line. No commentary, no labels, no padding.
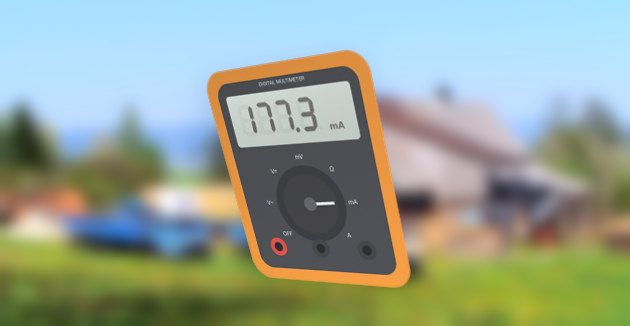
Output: 177.3,mA
